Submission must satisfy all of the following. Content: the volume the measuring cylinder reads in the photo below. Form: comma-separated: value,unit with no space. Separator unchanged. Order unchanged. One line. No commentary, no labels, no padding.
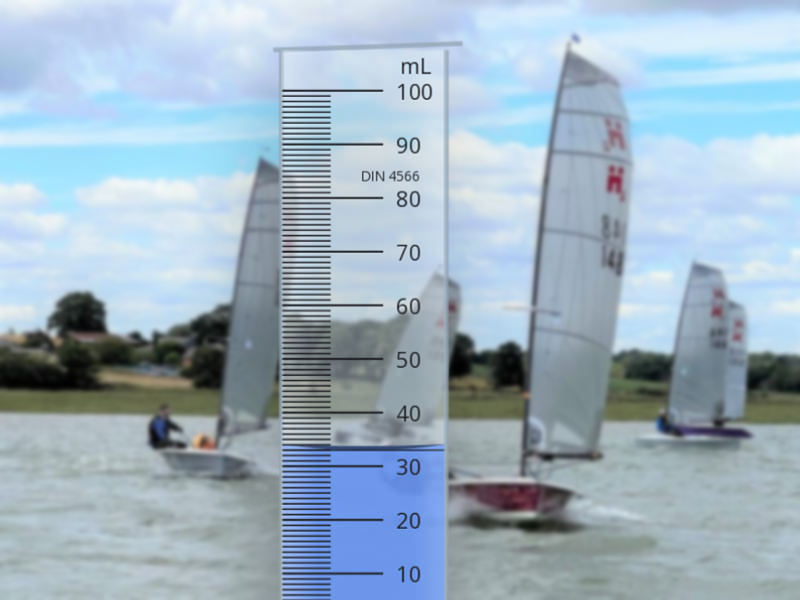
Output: 33,mL
